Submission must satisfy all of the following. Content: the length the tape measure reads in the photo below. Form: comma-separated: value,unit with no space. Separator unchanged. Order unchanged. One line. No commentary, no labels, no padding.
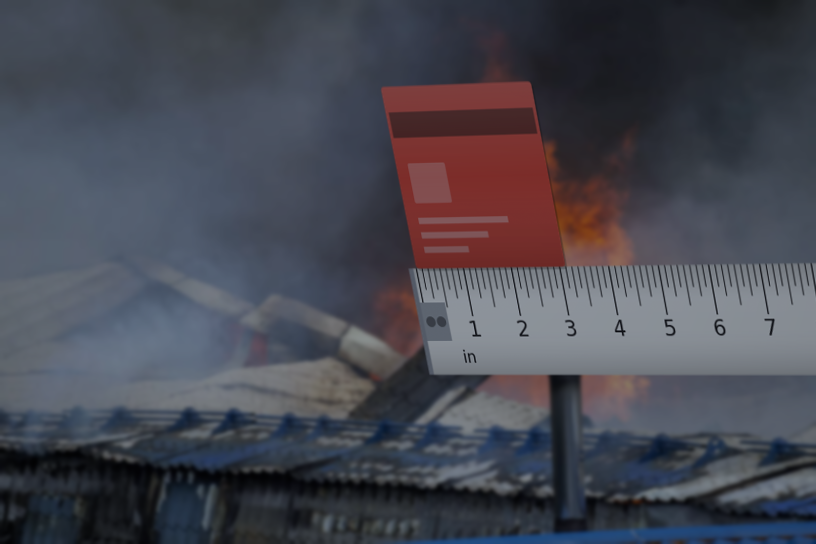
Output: 3.125,in
